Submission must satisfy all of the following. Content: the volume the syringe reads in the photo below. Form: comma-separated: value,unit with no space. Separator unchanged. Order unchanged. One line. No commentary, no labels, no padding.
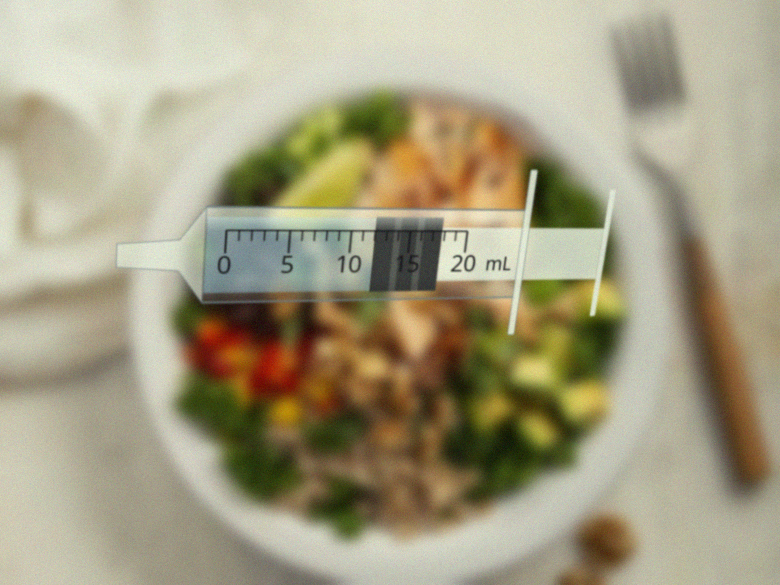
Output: 12,mL
